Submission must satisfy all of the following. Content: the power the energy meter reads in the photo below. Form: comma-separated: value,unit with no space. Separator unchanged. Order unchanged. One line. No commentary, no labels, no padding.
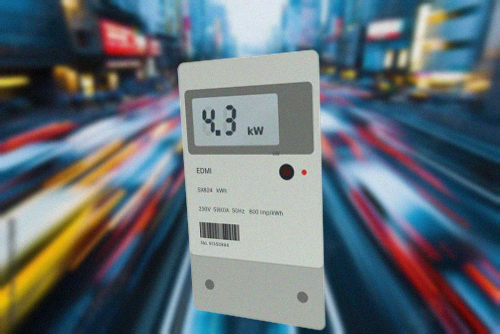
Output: 4.3,kW
